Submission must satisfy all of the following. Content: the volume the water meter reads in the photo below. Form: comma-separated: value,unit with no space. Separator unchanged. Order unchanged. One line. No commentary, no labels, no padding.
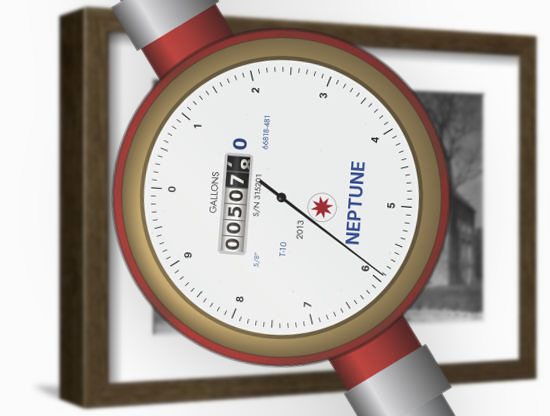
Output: 50775.9,gal
